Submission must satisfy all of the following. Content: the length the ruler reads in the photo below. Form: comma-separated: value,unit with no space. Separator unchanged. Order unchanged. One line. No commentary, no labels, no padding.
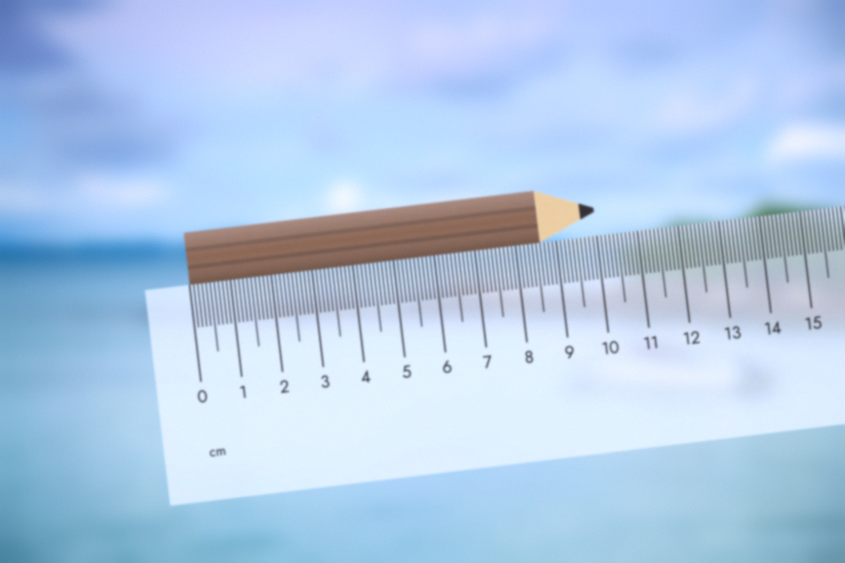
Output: 10,cm
